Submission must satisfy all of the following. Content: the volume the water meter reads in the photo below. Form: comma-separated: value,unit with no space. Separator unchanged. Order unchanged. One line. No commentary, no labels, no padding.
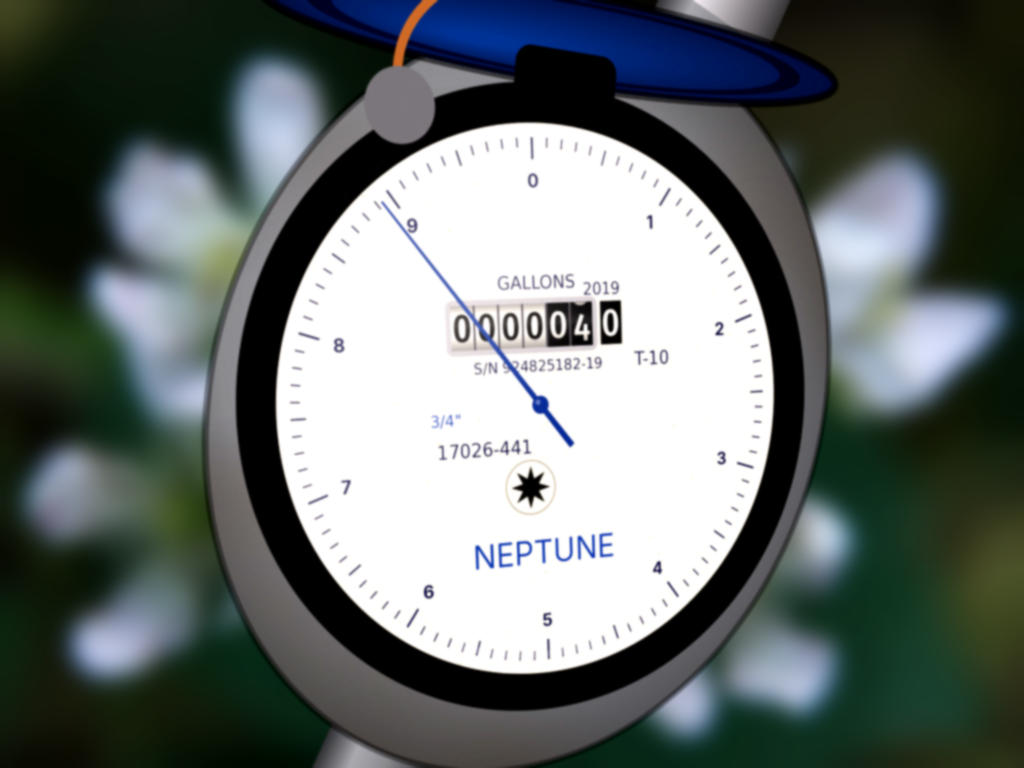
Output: 38.9,gal
